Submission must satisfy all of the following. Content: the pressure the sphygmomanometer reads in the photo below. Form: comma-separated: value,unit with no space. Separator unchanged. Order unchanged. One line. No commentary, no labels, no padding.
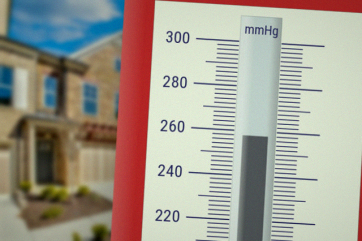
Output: 258,mmHg
